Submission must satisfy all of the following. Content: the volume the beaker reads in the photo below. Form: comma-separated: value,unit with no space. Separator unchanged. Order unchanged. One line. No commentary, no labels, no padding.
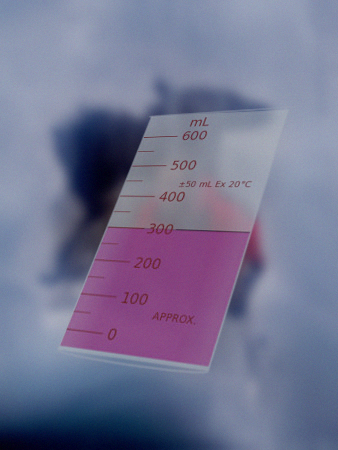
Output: 300,mL
